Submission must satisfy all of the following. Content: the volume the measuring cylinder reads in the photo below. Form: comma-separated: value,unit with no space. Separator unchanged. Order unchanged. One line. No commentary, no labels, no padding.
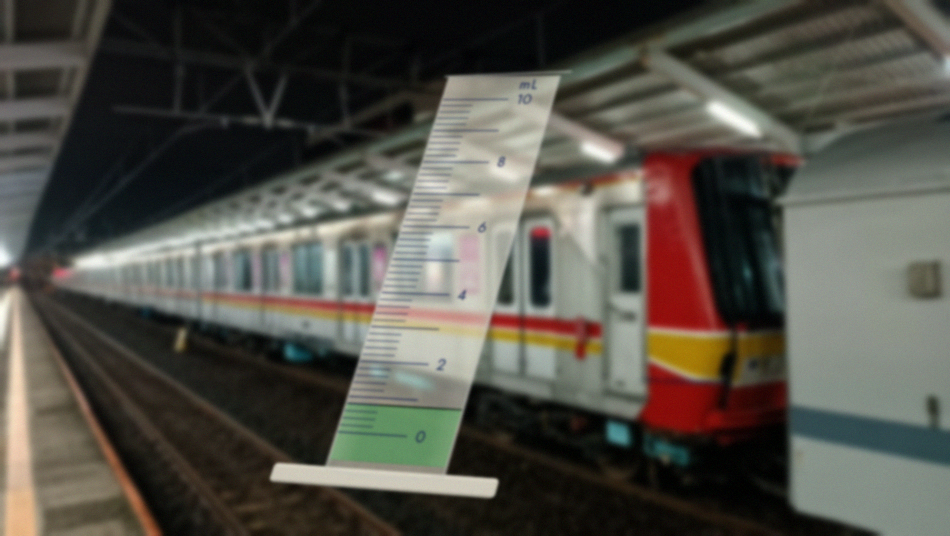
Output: 0.8,mL
